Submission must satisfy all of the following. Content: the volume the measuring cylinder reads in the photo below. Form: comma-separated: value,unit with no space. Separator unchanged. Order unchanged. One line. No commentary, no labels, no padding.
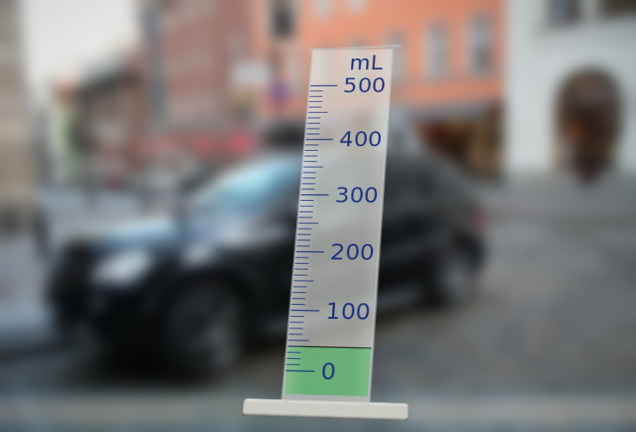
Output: 40,mL
